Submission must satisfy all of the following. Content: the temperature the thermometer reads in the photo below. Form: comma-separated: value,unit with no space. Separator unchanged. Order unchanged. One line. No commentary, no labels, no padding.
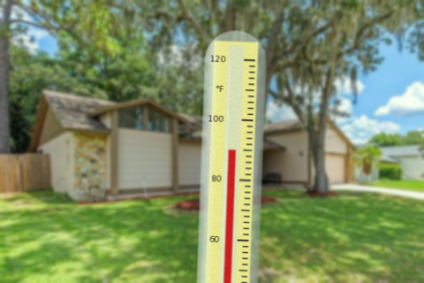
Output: 90,°F
